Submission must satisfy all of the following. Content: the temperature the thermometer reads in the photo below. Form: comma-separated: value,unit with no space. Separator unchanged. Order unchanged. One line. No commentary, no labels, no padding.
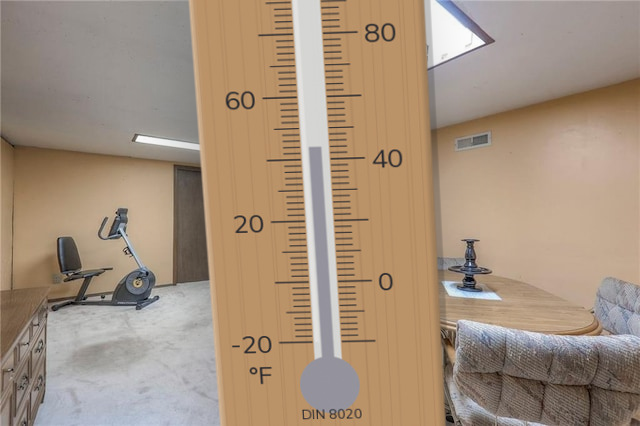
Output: 44,°F
